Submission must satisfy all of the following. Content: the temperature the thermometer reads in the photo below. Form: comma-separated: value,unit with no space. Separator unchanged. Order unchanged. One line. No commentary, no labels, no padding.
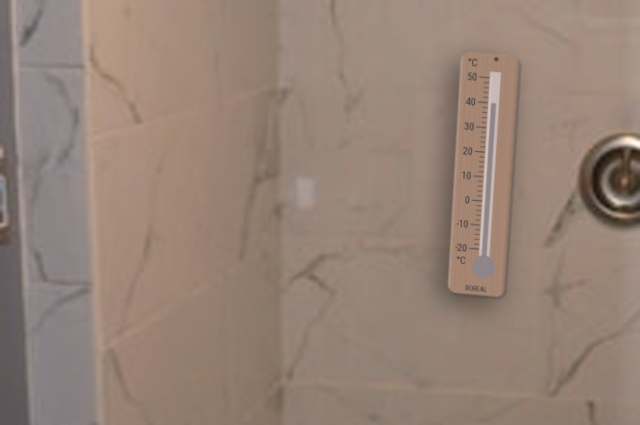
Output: 40,°C
